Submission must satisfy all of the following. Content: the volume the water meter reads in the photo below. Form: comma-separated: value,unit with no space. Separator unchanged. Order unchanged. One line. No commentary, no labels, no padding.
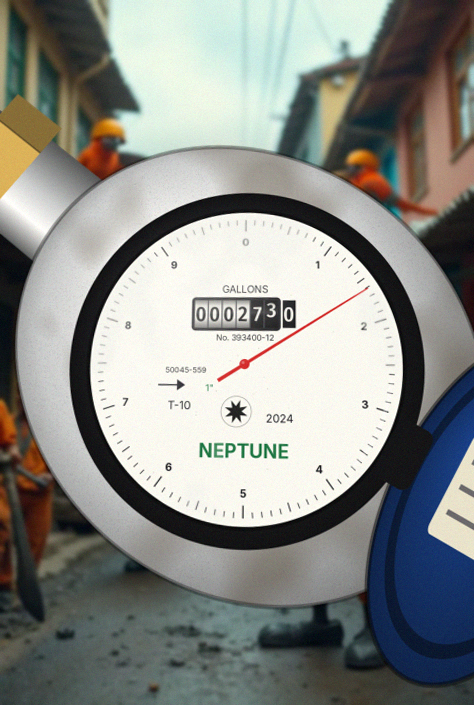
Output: 2731.6,gal
